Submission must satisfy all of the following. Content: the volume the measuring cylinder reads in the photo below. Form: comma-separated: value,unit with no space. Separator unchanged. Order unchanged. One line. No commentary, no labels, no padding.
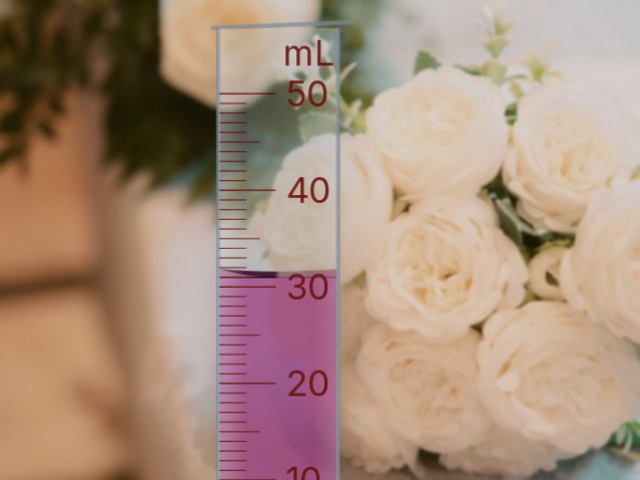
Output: 31,mL
